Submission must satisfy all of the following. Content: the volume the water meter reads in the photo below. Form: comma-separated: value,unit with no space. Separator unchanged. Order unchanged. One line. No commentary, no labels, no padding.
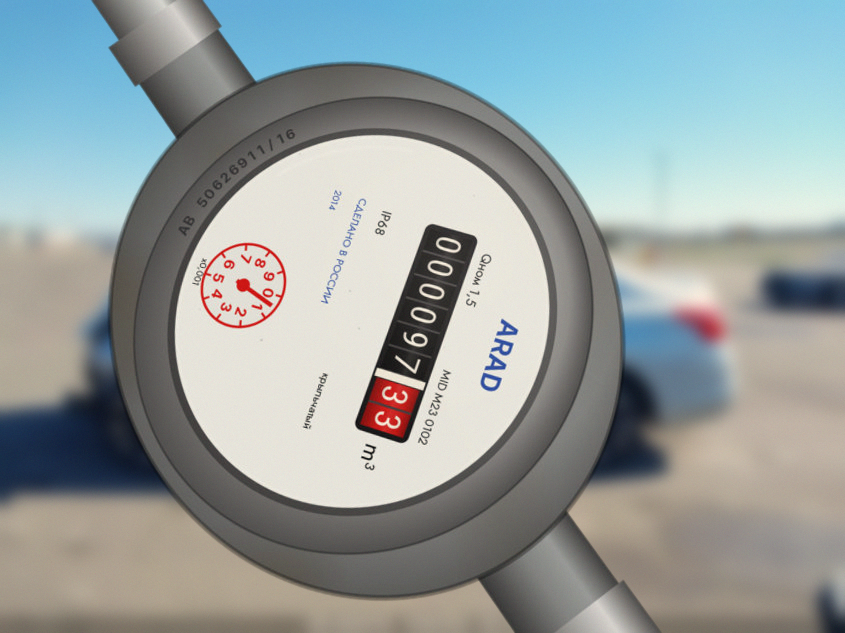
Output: 97.330,m³
